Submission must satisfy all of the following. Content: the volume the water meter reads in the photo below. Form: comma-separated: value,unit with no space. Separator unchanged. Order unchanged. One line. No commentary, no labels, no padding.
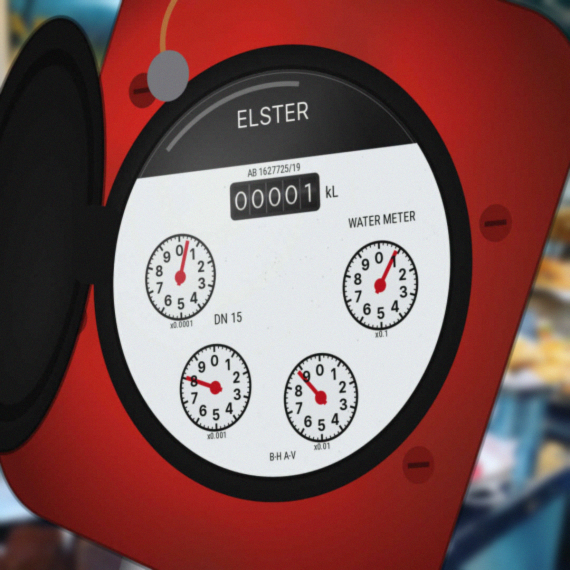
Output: 1.0880,kL
